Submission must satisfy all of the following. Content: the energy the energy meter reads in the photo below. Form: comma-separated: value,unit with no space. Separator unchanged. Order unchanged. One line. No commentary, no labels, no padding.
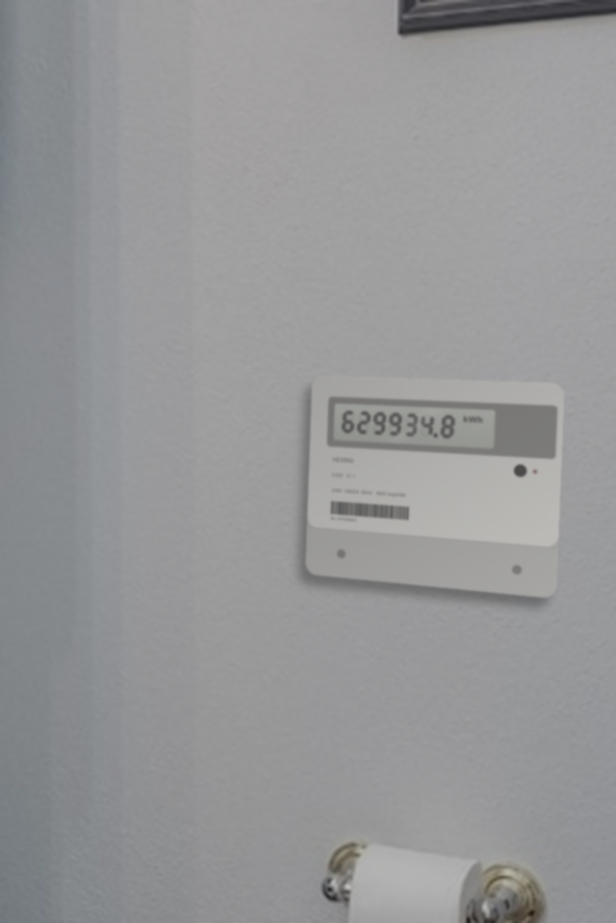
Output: 629934.8,kWh
